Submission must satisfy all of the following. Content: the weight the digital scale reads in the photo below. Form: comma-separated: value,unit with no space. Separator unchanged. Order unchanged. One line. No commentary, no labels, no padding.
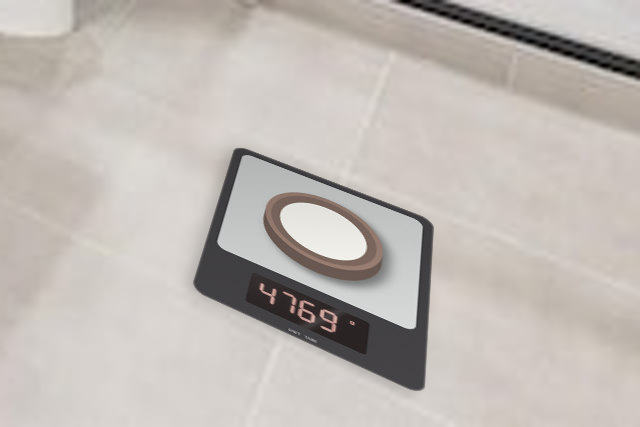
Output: 4769,g
